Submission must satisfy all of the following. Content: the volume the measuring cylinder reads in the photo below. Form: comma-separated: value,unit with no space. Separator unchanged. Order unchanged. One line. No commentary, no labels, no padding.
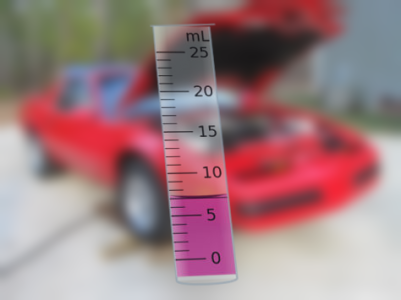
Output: 7,mL
